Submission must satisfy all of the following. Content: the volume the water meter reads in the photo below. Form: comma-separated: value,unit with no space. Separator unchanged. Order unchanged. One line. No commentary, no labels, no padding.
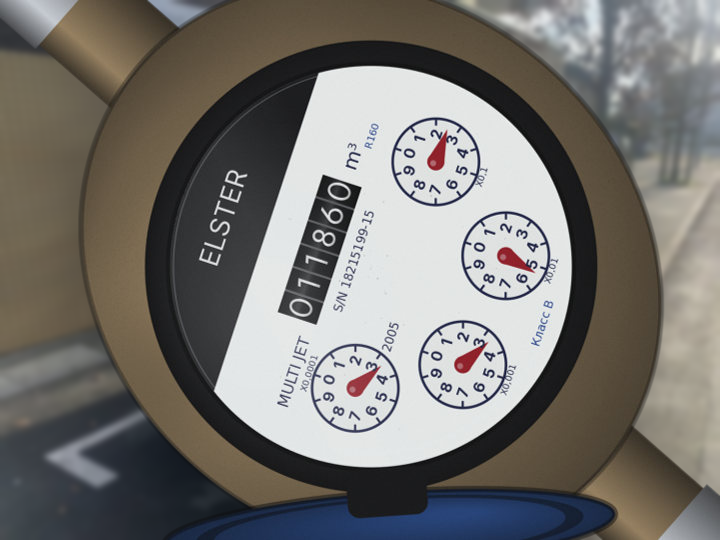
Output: 11860.2533,m³
